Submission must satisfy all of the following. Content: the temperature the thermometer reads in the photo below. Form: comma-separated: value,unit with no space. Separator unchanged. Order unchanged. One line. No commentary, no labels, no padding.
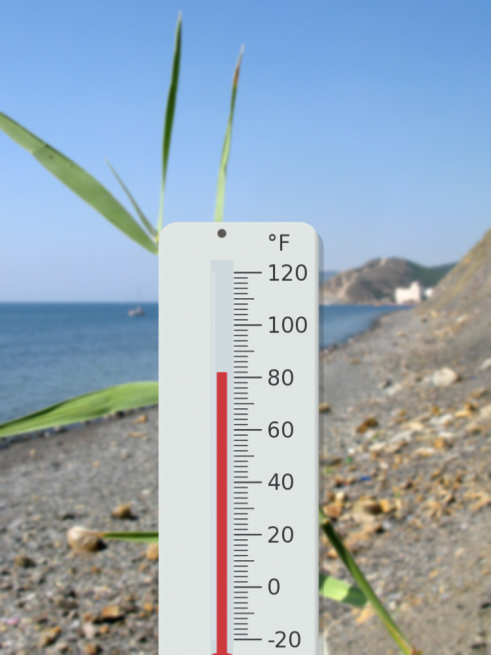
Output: 82,°F
